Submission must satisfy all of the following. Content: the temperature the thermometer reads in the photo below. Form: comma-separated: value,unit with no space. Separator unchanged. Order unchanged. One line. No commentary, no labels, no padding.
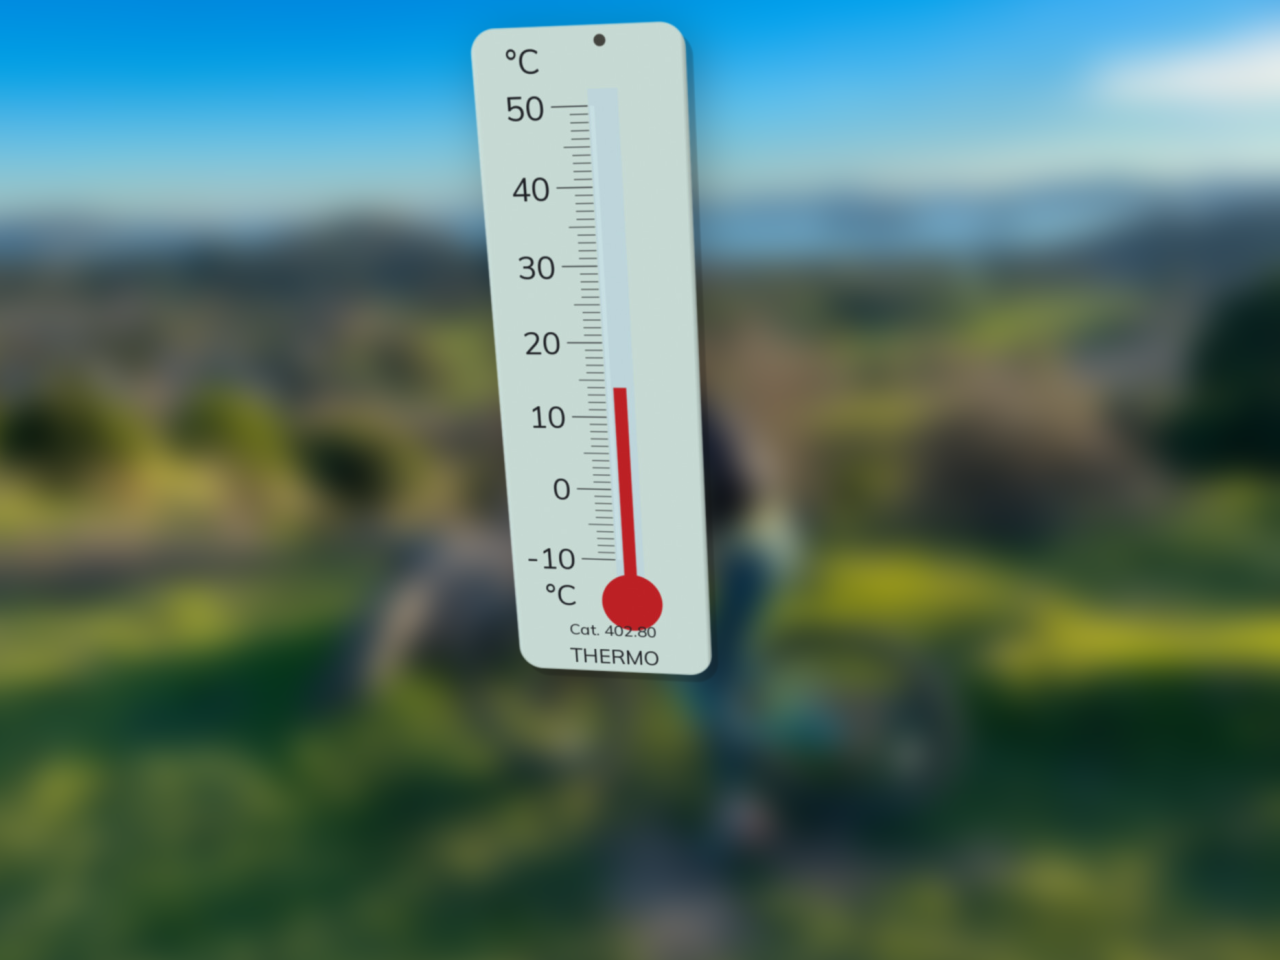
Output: 14,°C
